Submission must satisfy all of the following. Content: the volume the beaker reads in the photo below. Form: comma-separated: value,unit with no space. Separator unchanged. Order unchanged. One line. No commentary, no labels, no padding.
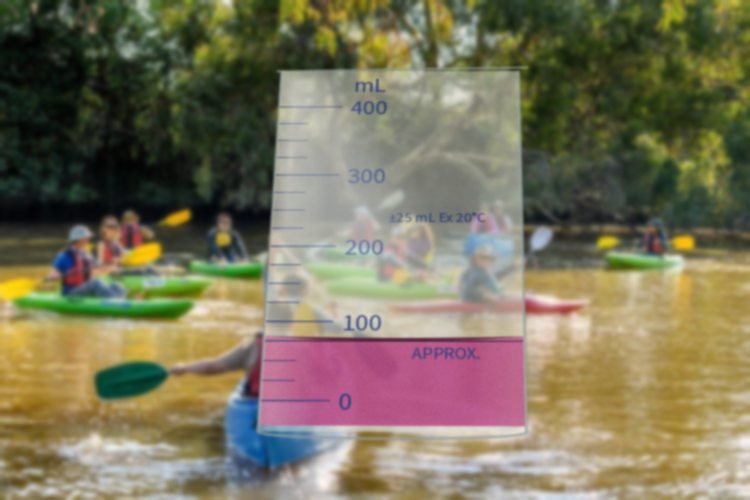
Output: 75,mL
